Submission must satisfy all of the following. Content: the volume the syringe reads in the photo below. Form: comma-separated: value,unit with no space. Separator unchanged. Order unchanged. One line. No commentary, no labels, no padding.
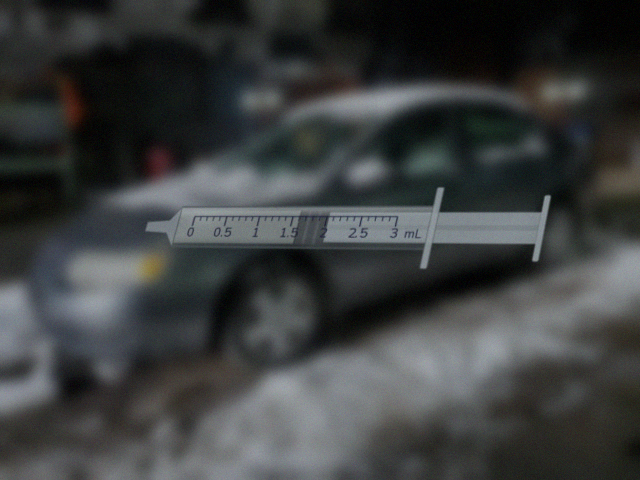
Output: 1.6,mL
